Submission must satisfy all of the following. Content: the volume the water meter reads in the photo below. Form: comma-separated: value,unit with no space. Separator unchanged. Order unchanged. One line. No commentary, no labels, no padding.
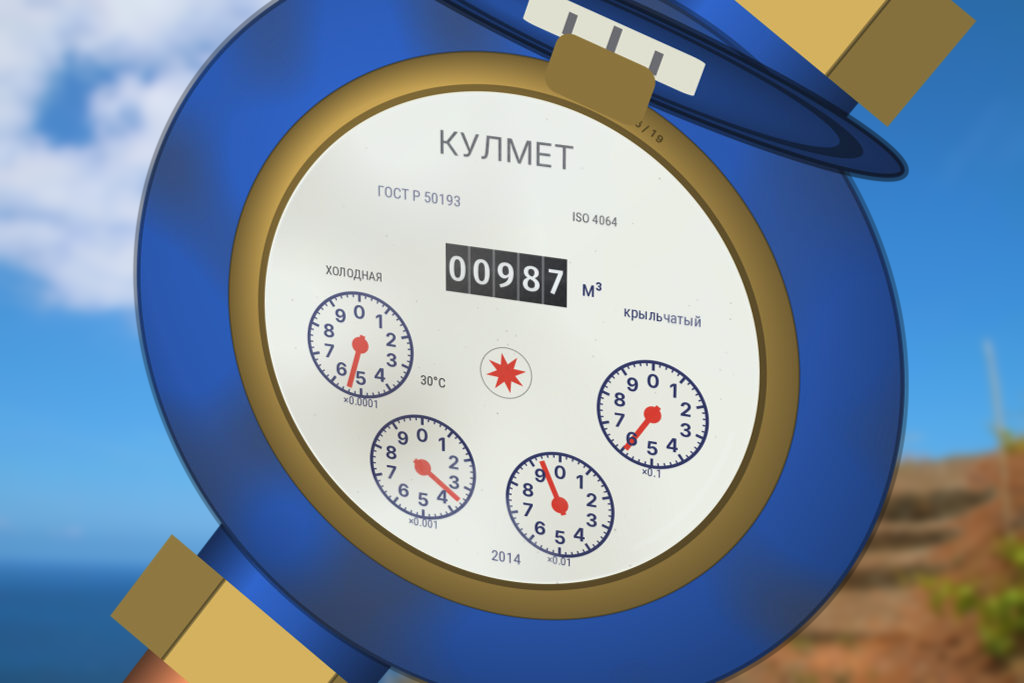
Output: 987.5935,m³
